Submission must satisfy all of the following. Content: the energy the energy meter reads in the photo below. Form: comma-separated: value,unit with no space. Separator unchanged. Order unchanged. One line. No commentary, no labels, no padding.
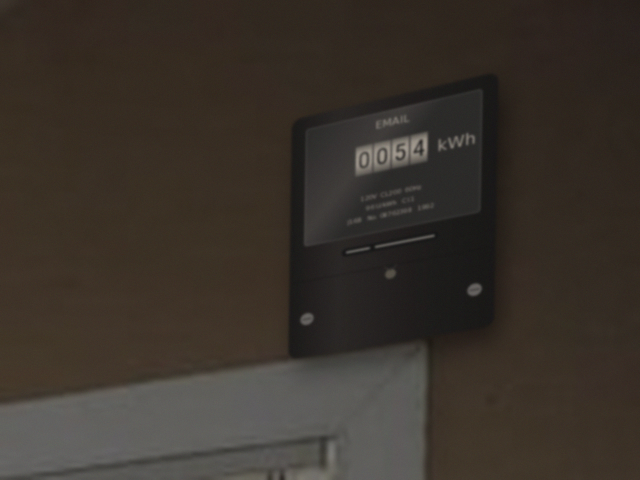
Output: 54,kWh
